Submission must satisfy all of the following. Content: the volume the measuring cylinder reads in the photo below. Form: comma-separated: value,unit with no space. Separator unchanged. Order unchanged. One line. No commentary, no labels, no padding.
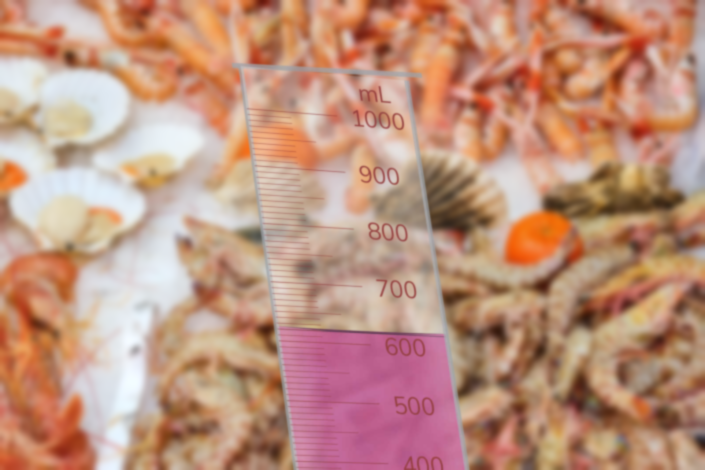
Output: 620,mL
